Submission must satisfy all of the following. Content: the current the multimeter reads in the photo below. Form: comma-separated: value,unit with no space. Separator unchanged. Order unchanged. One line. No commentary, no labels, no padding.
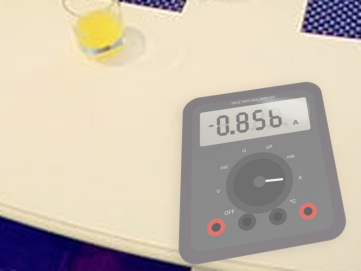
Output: -0.856,A
